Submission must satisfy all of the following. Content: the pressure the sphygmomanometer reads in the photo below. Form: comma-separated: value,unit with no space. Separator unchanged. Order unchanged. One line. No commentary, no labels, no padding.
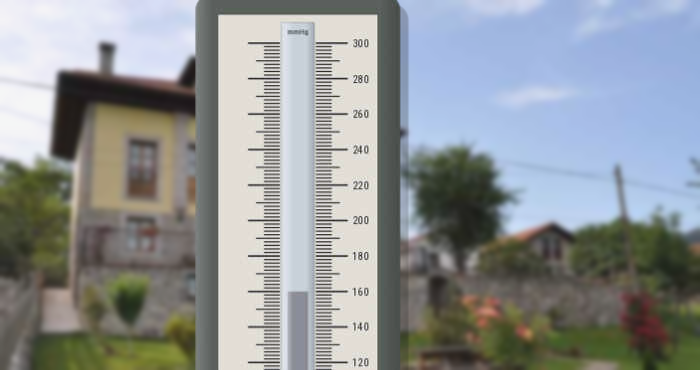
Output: 160,mmHg
